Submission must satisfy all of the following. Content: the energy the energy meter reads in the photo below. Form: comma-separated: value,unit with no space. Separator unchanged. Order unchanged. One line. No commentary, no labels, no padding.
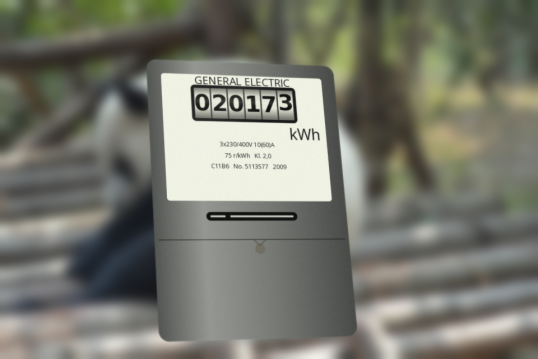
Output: 20173,kWh
